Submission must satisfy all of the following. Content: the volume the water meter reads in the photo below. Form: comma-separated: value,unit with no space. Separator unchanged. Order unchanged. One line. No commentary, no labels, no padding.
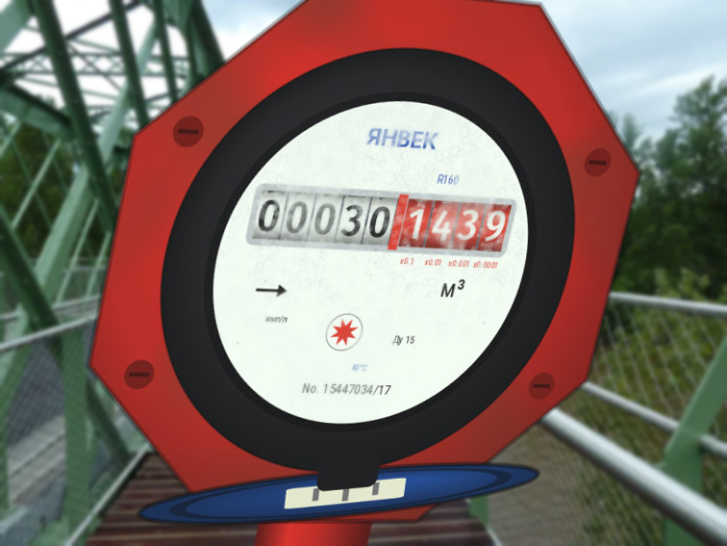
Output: 30.1439,m³
